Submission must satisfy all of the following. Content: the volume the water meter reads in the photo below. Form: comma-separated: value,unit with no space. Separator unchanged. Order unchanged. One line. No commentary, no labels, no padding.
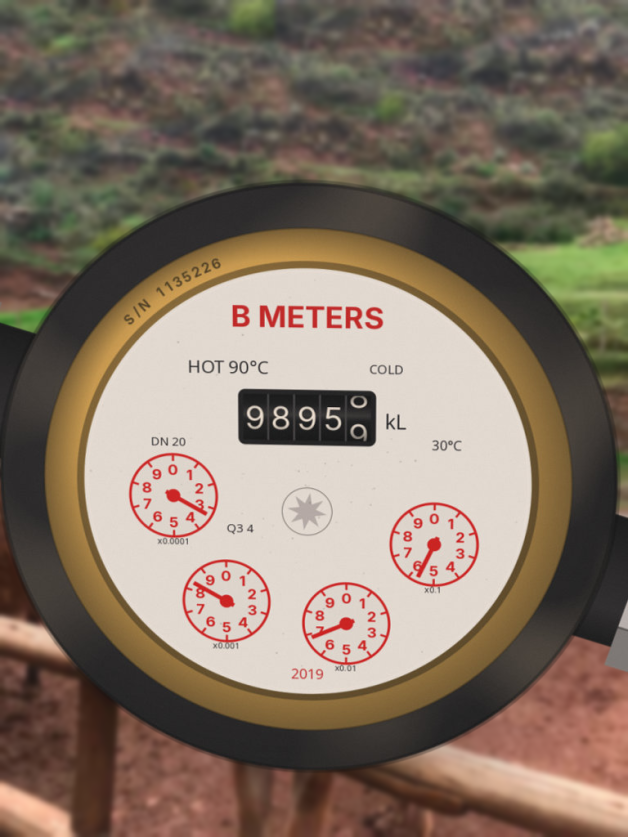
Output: 98958.5683,kL
